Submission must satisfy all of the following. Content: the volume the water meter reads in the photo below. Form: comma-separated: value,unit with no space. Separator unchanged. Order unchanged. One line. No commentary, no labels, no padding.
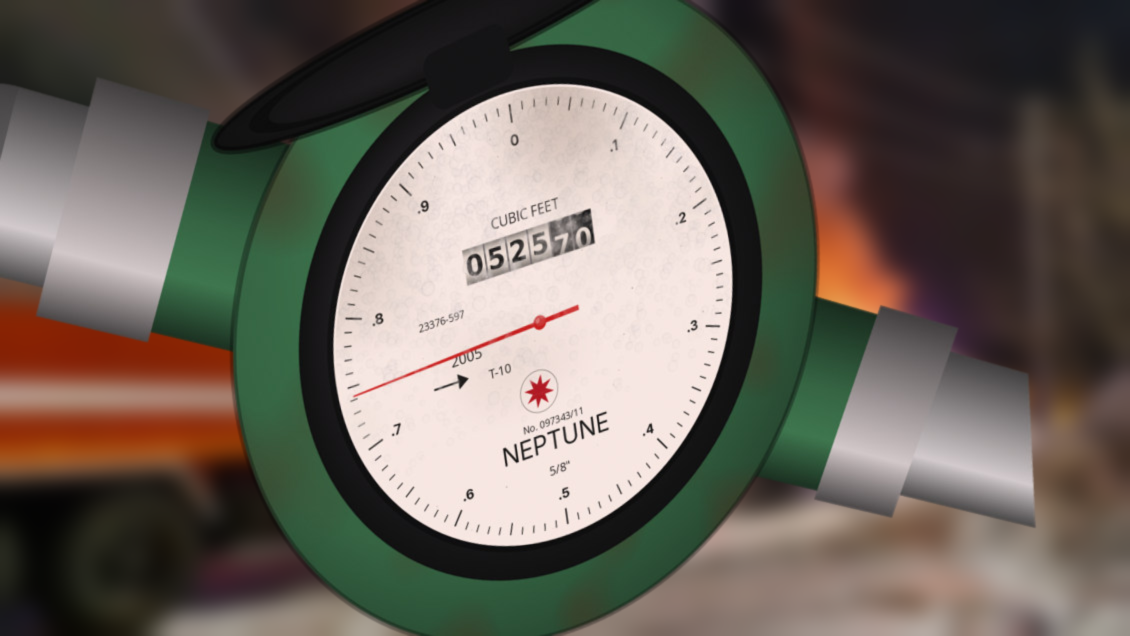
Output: 52569.74,ft³
